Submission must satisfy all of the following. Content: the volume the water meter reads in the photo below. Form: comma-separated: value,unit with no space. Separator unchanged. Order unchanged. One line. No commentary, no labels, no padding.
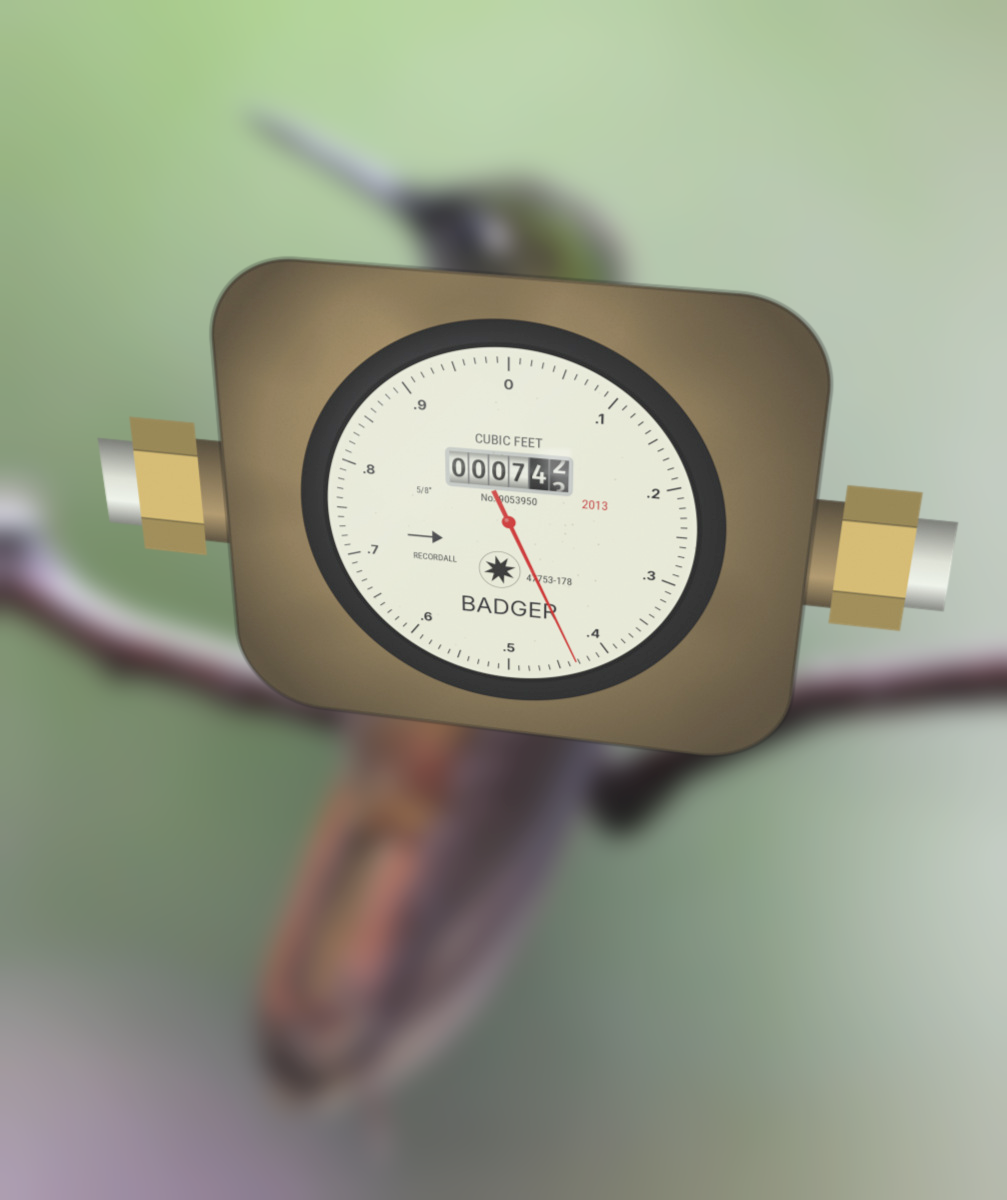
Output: 742.43,ft³
